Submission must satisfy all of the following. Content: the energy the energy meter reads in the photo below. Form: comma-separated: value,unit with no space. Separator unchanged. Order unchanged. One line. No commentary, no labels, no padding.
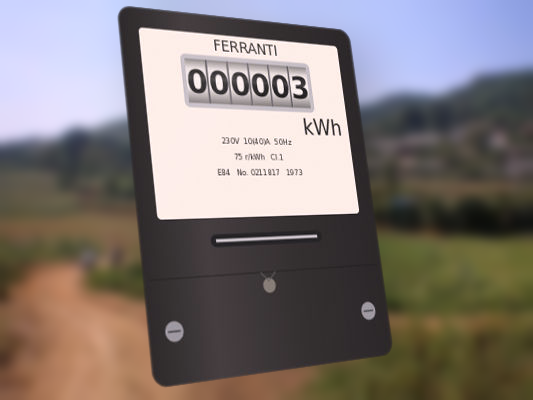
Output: 3,kWh
